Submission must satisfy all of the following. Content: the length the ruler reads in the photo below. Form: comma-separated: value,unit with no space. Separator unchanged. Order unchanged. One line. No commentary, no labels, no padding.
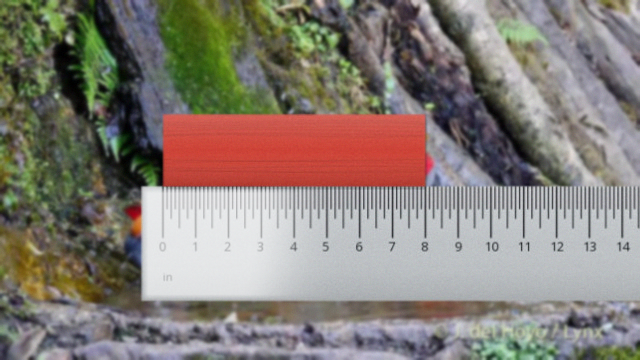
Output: 8,in
